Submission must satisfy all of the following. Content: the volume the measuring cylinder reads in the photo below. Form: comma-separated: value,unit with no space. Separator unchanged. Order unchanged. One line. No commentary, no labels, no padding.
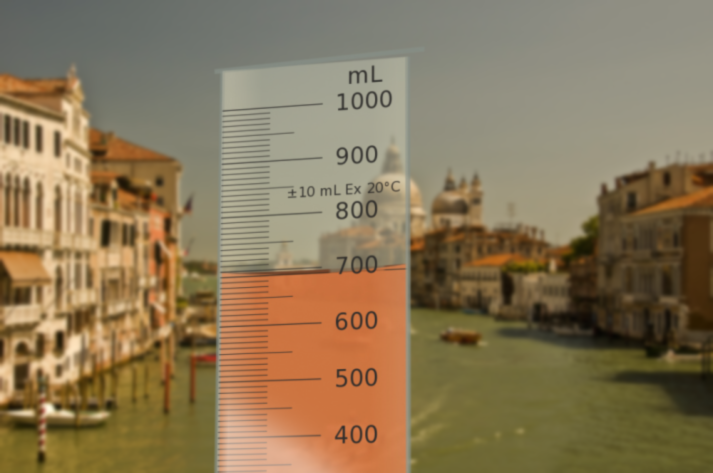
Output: 690,mL
